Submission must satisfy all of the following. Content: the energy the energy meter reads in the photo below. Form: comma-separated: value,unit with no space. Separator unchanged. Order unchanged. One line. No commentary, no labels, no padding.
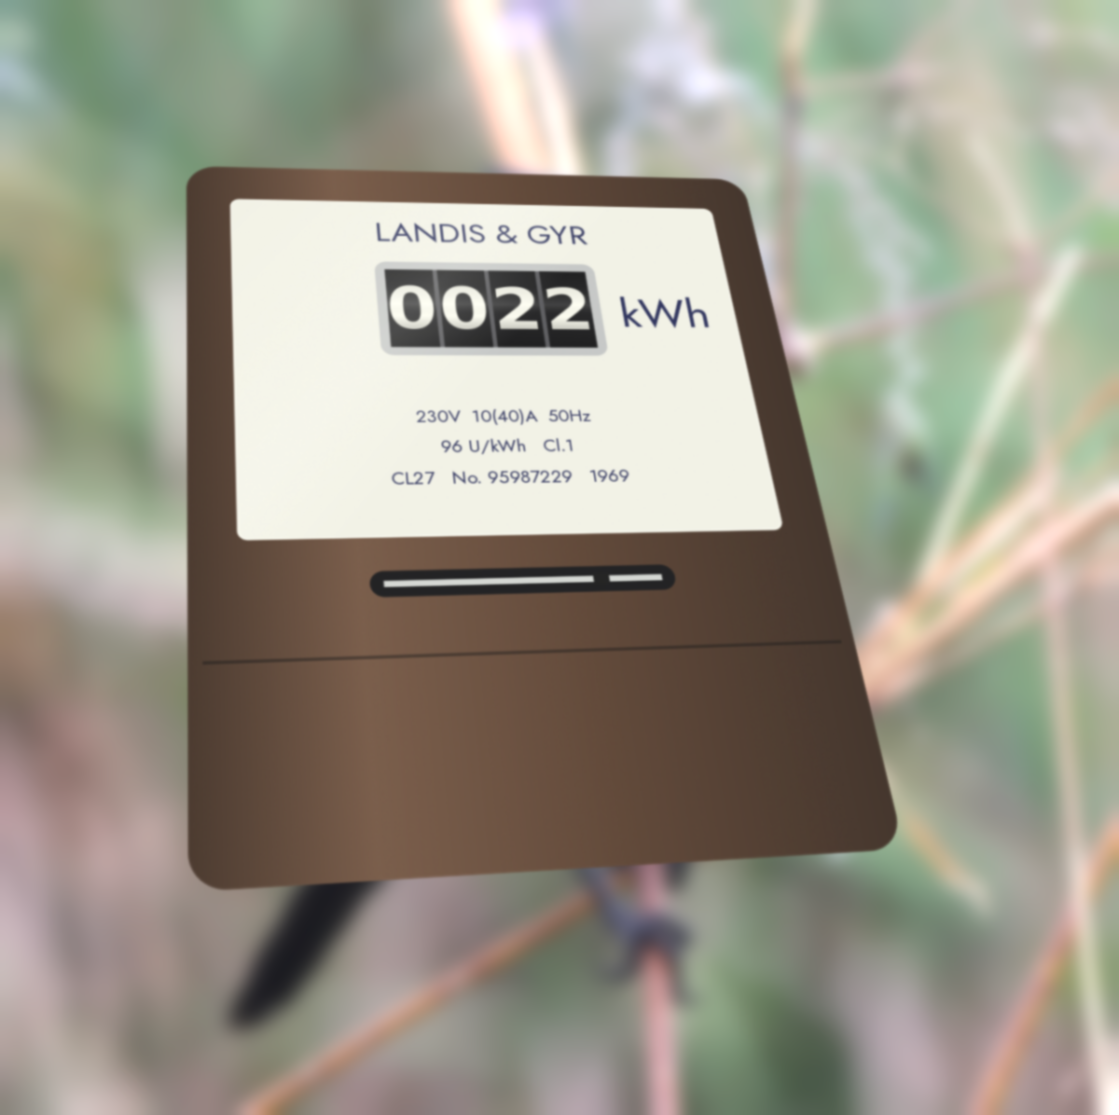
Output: 22,kWh
